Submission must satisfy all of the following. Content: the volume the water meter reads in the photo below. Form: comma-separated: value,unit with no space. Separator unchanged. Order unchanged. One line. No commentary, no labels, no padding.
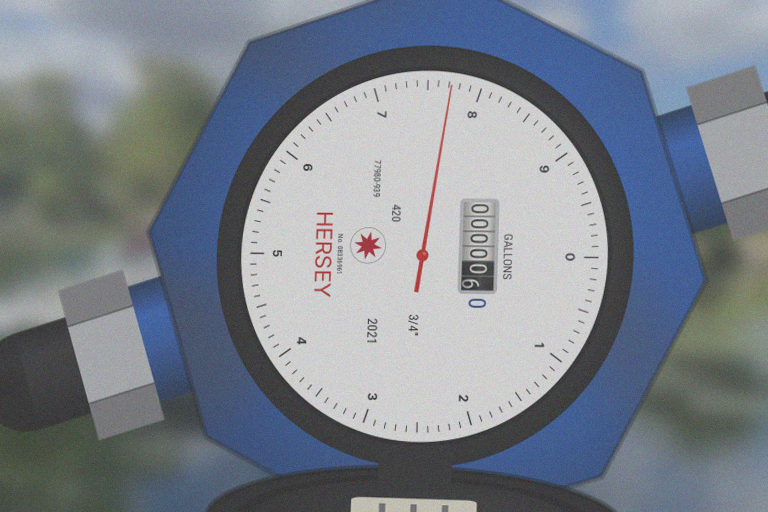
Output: 57.7,gal
